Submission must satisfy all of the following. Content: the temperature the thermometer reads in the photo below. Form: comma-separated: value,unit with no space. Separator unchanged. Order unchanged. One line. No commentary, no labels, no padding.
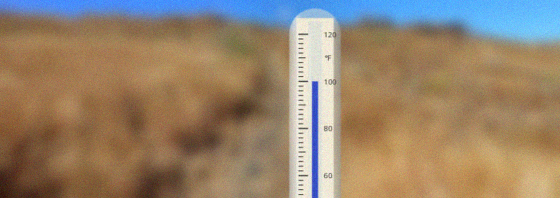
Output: 100,°F
